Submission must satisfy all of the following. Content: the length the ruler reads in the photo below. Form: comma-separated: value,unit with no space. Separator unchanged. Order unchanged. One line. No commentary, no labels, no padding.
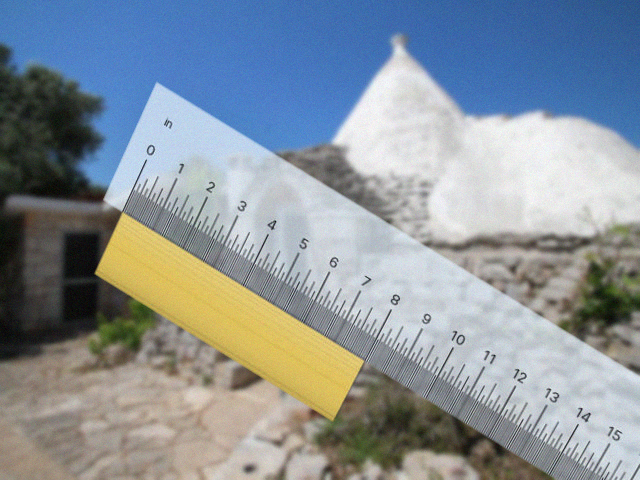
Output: 8,in
